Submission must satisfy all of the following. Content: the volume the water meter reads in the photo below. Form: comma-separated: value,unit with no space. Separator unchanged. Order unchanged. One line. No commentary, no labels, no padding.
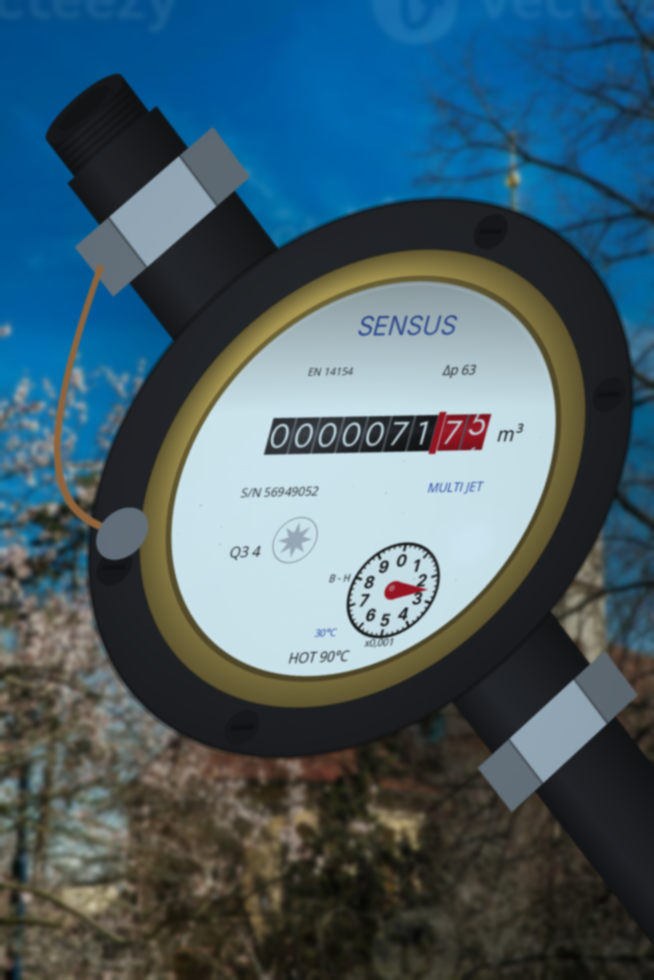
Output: 71.752,m³
